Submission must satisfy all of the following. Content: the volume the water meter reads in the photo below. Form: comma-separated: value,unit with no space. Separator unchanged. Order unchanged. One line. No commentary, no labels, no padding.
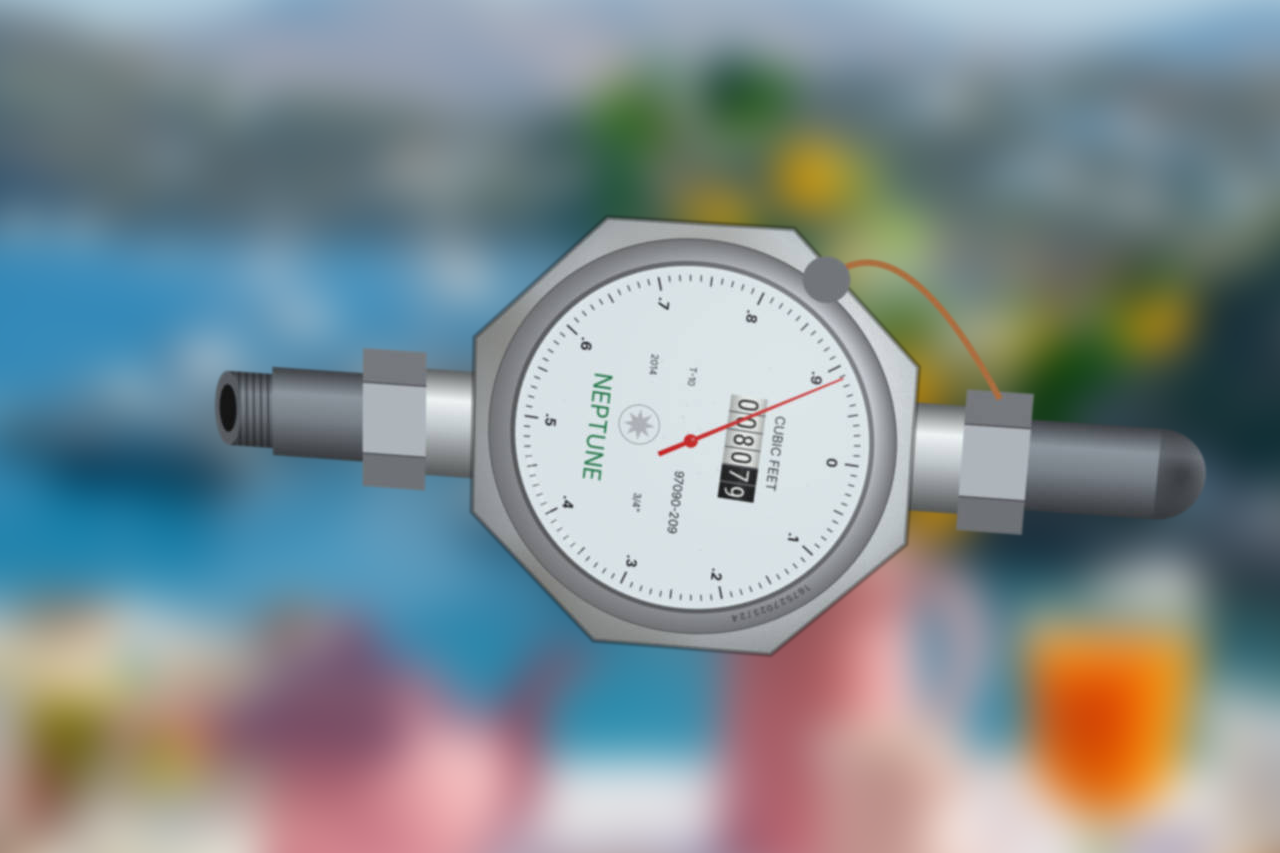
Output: 8078.91,ft³
